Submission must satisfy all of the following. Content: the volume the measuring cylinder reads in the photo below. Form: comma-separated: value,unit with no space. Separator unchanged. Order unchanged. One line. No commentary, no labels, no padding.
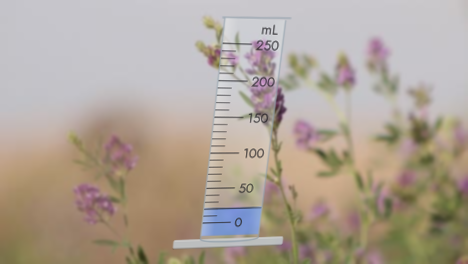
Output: 20,mL
